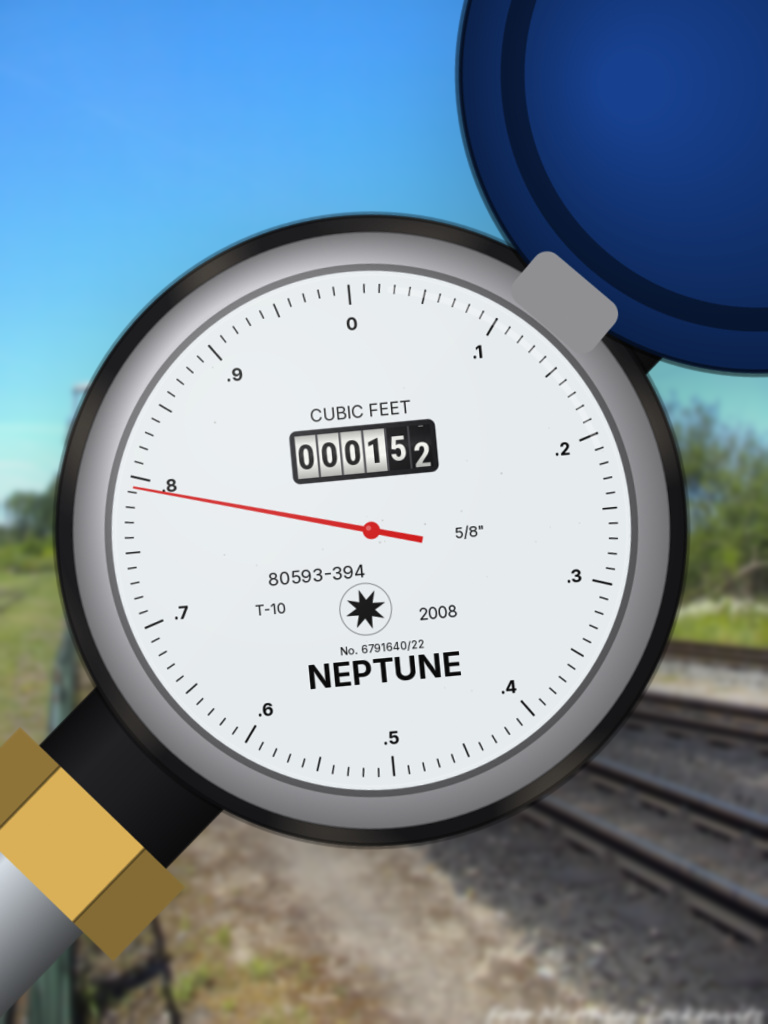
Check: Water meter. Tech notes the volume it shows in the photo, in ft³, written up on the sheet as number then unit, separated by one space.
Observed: 151.79 ft³
